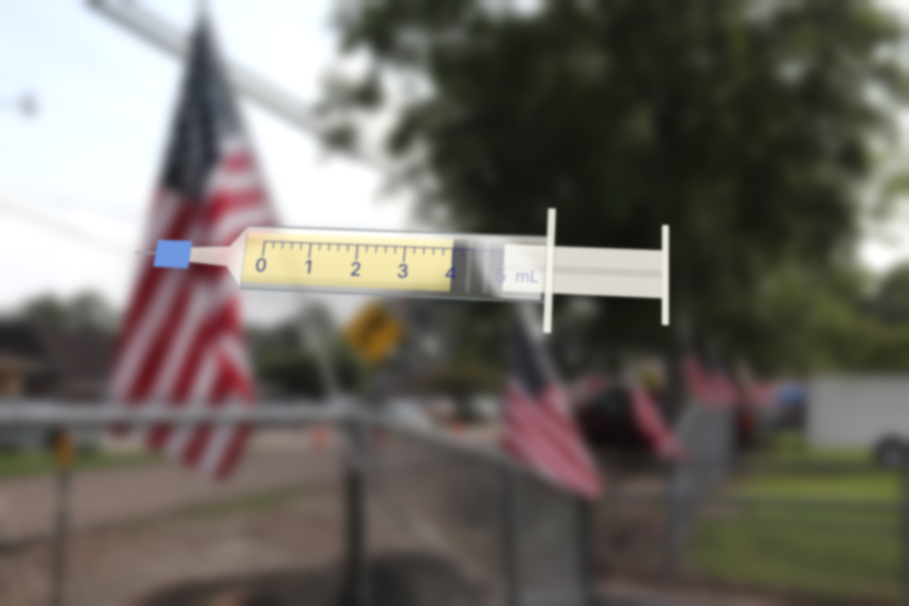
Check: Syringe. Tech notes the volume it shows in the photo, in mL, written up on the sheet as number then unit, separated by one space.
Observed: 4 mL
